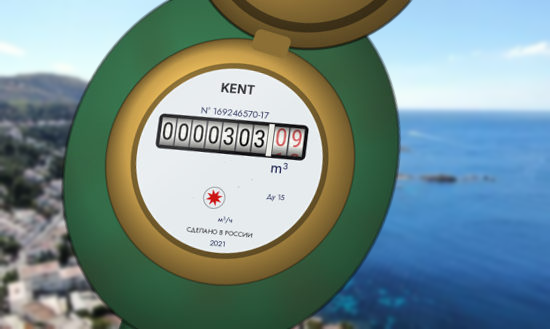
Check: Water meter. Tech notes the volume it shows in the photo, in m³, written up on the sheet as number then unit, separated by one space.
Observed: 303.09 m³
